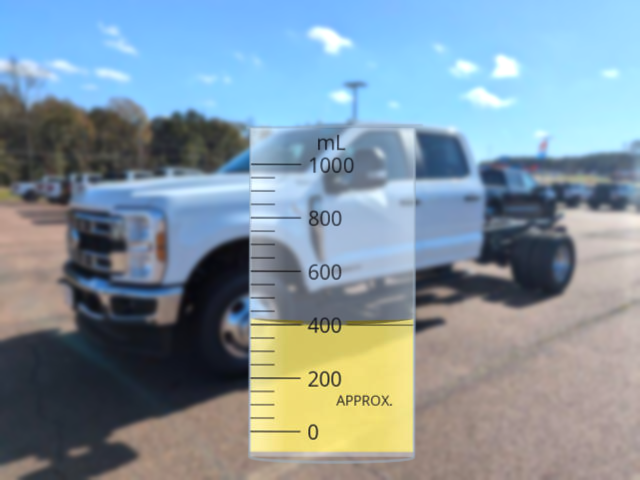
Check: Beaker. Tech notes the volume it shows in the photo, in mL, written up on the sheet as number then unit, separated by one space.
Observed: 400 mL
